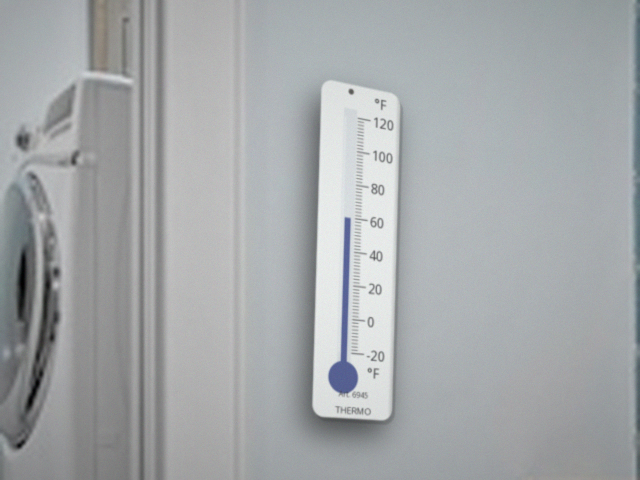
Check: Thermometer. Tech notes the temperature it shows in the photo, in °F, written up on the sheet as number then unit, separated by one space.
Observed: 60 °F
